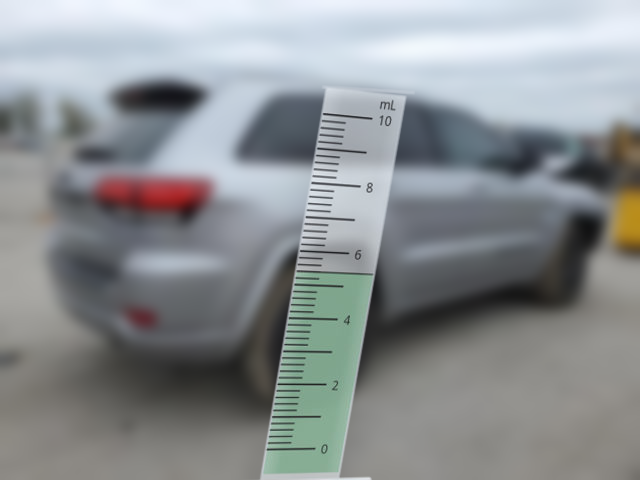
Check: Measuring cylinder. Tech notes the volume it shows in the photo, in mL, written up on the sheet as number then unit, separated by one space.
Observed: 5.4 mL
